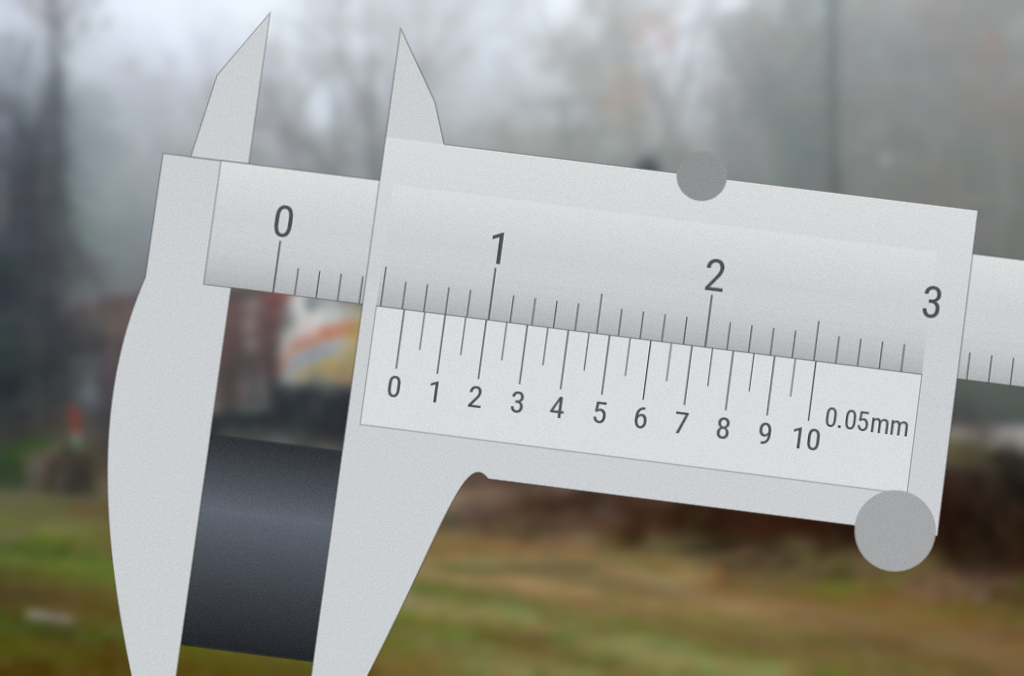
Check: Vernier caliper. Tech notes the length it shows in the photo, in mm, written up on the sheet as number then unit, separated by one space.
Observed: 6.1 mm
